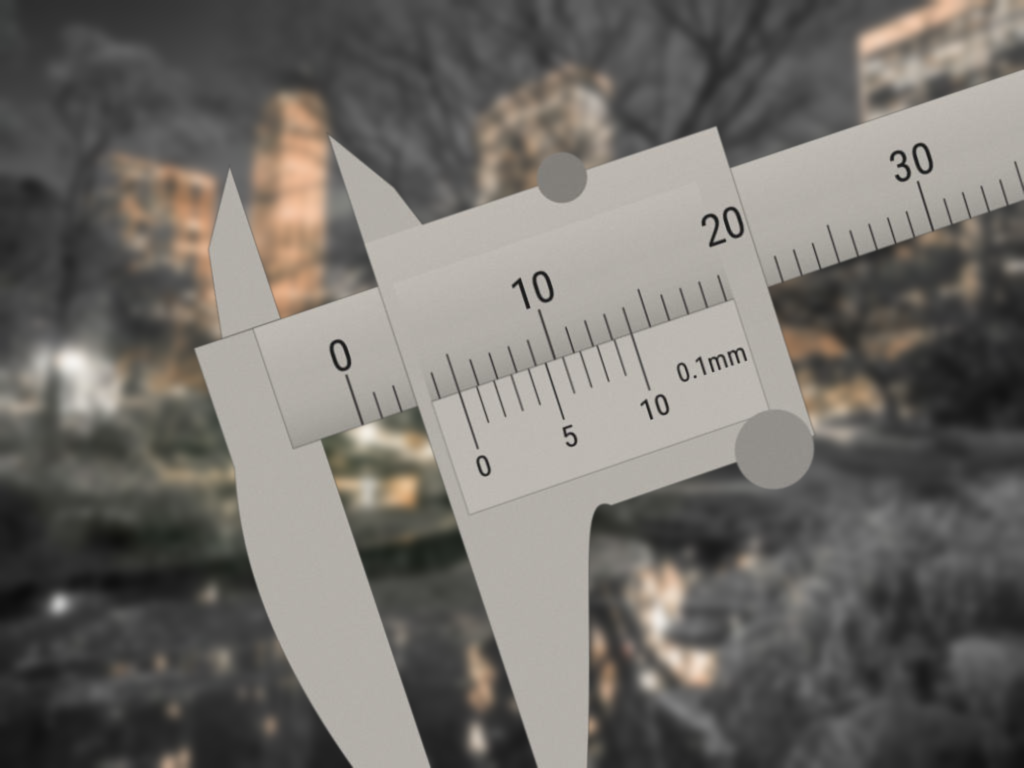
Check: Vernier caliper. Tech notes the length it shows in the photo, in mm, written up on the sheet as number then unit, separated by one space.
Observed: 5.0 mm
